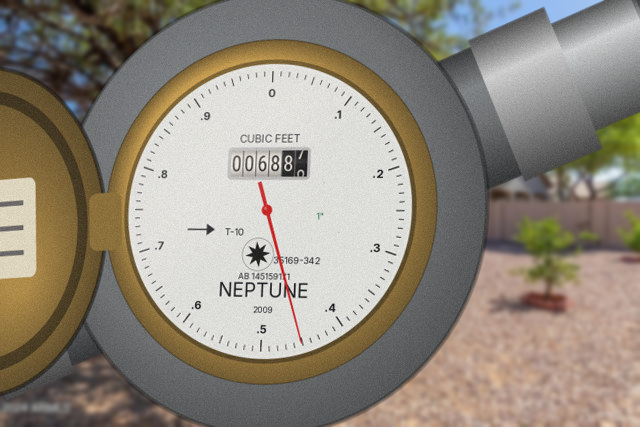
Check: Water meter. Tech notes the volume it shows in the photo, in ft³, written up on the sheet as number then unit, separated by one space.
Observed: 6887.45 ft³
